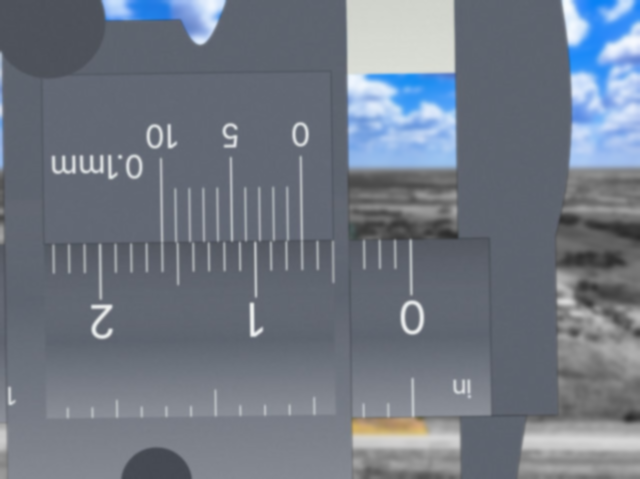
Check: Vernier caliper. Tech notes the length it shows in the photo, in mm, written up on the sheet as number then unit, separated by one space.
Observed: 7.0 mm
